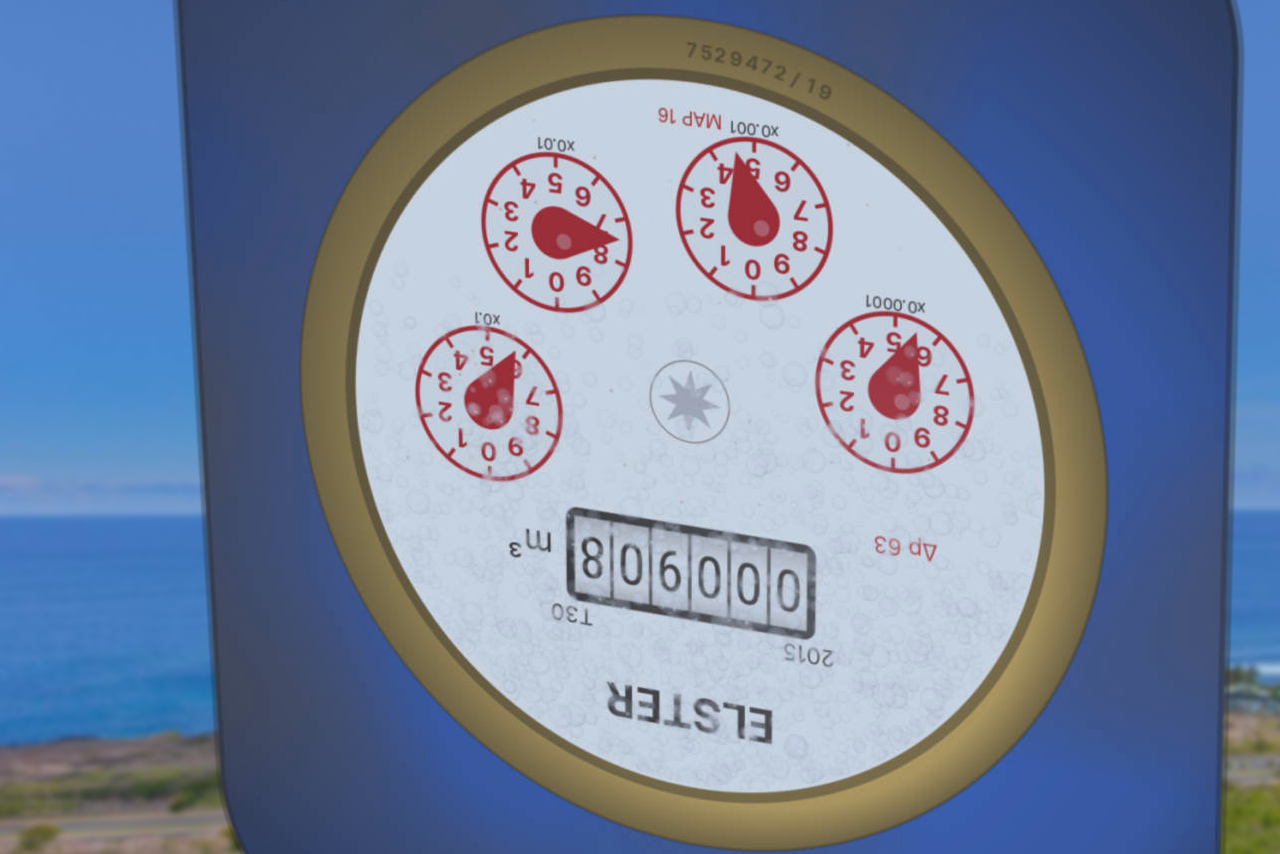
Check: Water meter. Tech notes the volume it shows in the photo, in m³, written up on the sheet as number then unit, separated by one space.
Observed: 908.5745 m³
